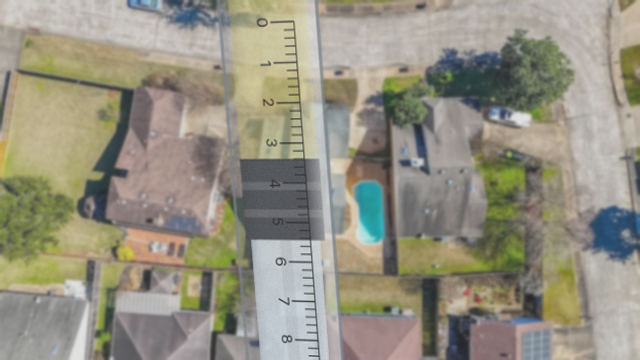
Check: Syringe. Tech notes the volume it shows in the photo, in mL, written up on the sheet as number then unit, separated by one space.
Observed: 3.4 mL
